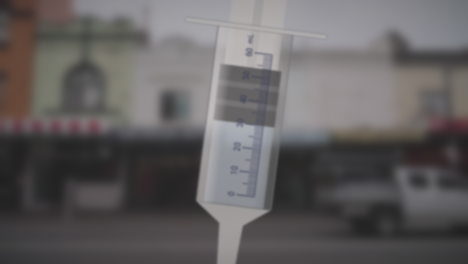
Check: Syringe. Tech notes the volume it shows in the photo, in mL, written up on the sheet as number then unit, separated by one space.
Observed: 30 mL
